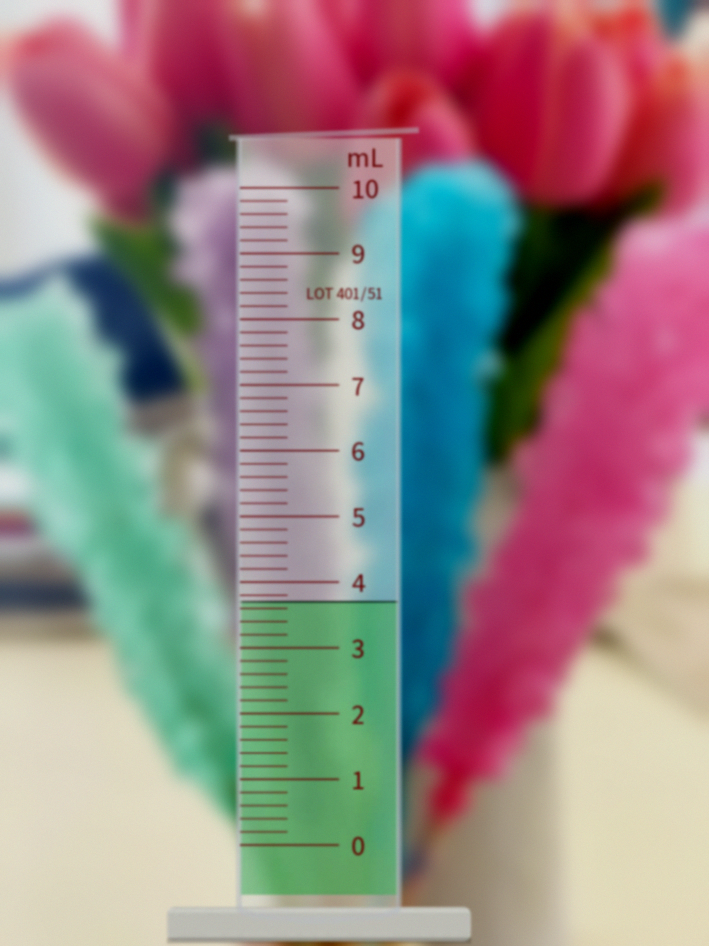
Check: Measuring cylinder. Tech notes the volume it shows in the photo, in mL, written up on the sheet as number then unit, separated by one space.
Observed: 3.7 mL
